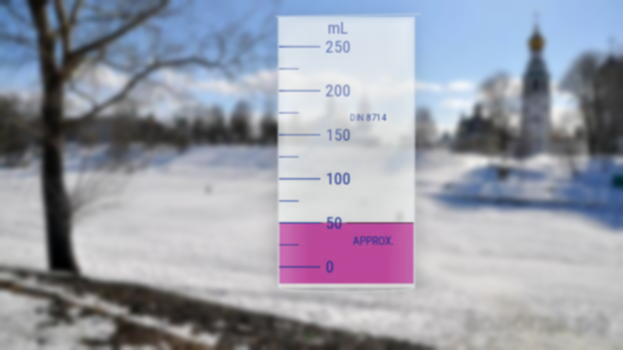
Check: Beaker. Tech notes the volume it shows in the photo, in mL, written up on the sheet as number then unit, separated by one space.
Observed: 50 mL
